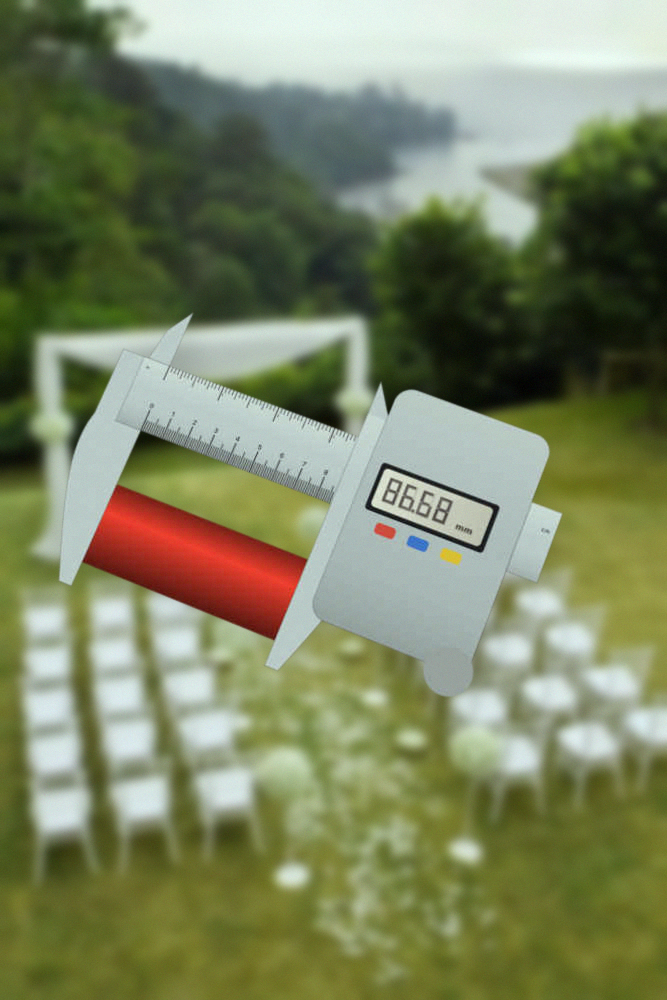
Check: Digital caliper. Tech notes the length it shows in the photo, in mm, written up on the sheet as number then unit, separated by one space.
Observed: 86.68 mm
